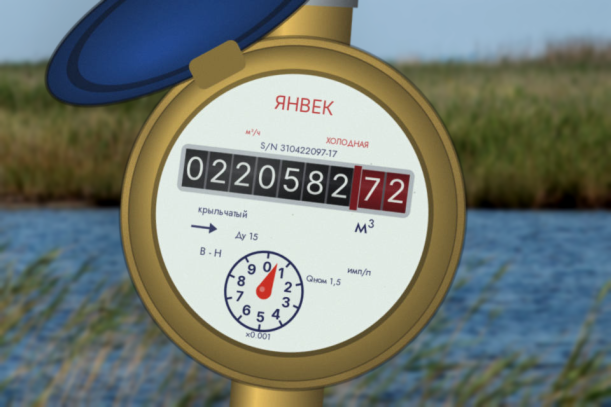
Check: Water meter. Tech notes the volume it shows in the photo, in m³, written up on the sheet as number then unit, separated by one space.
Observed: 220582.720 m³
